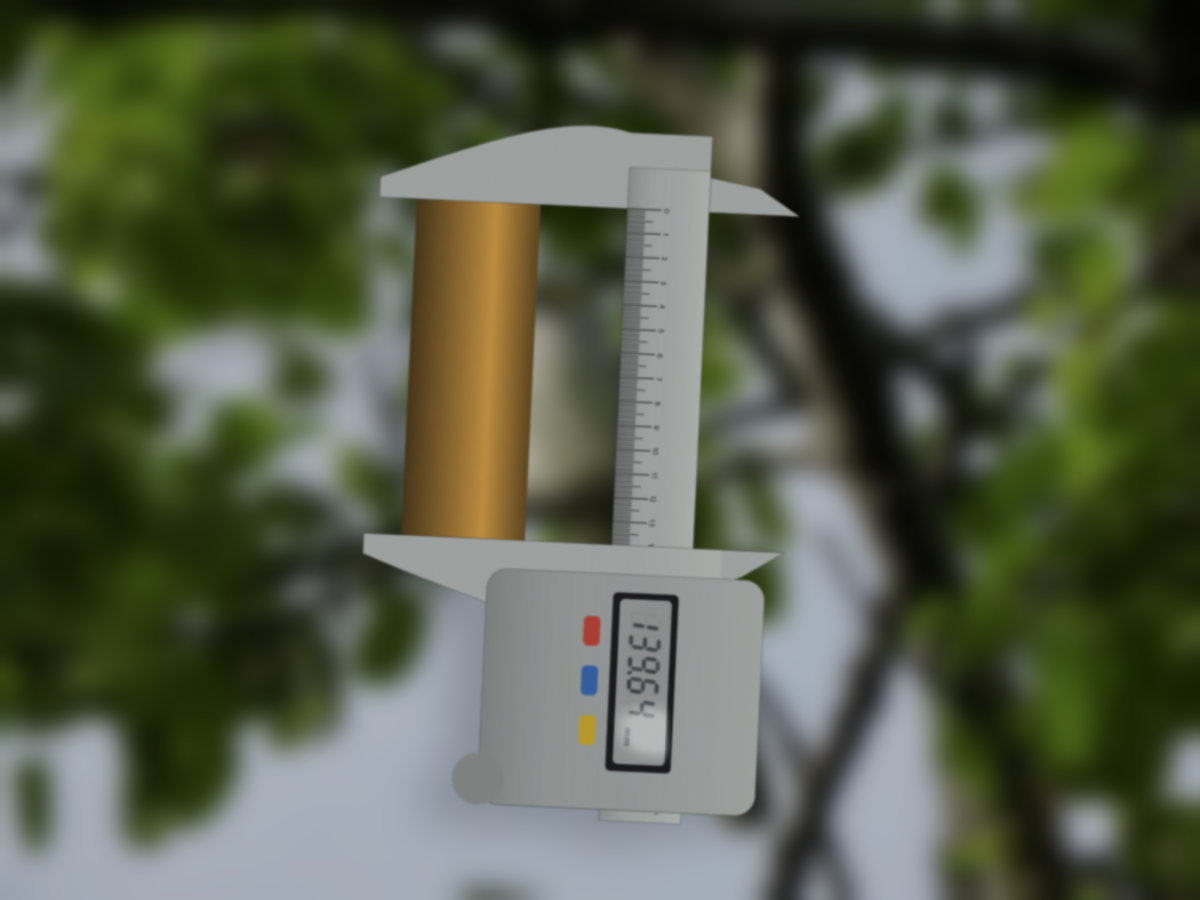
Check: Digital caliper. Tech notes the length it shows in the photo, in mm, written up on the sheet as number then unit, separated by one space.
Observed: 139.64 mm
